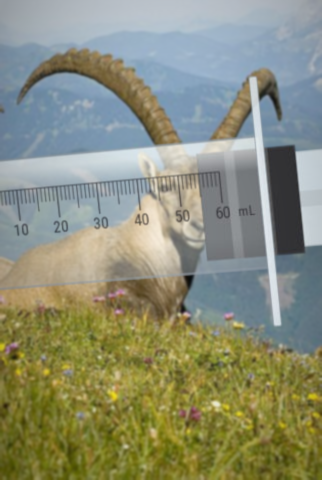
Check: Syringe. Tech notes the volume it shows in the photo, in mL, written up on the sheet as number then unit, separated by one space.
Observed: 55 mL
